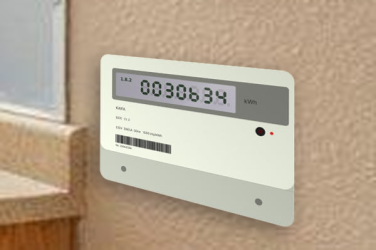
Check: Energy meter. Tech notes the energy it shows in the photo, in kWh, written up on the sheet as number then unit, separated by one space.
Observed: 30634 kWh
